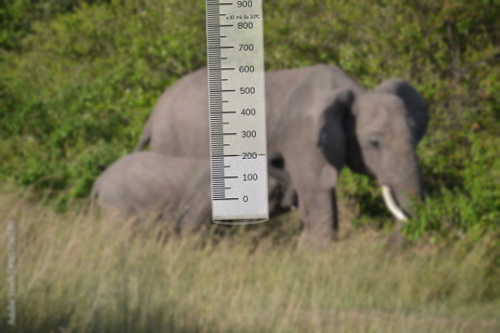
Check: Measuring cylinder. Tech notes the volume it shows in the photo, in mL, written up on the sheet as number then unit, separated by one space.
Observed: 200 mL
